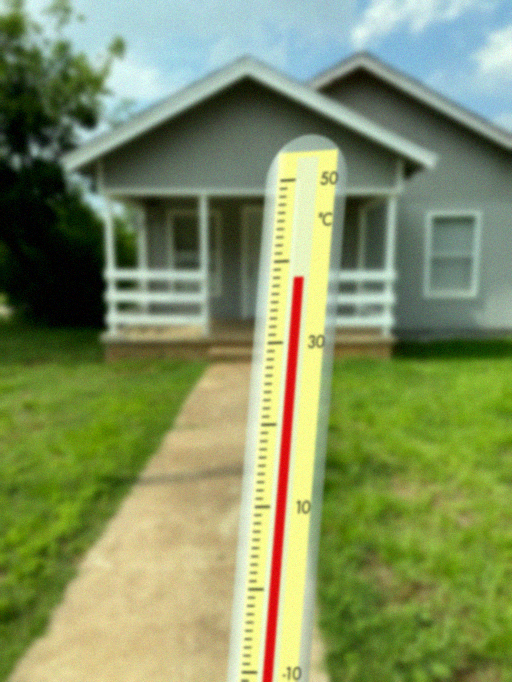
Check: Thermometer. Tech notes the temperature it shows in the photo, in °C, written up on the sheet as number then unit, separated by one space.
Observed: 38 °C
